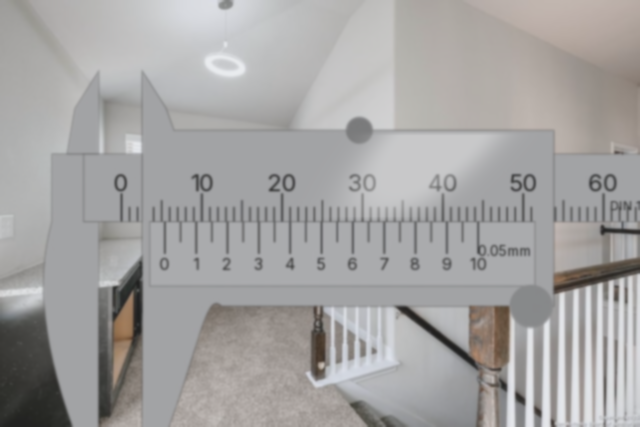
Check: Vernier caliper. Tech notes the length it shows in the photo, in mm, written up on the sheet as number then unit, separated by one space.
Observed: 5.4 mm
